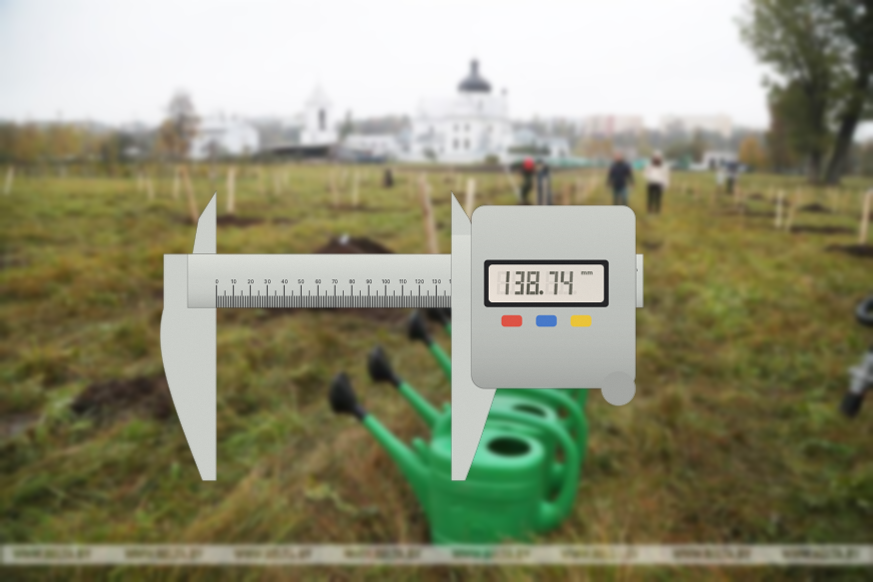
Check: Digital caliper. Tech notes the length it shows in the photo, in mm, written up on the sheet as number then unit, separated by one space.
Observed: 138.74 mm
